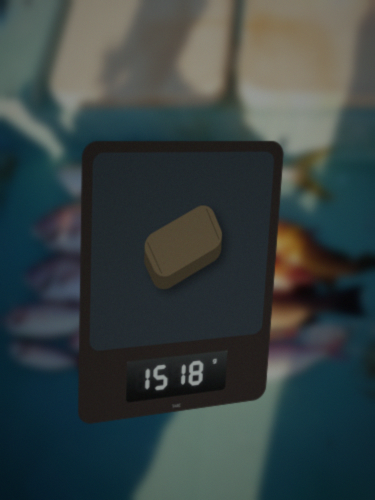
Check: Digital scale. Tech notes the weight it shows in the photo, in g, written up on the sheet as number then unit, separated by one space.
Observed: 1518 g
